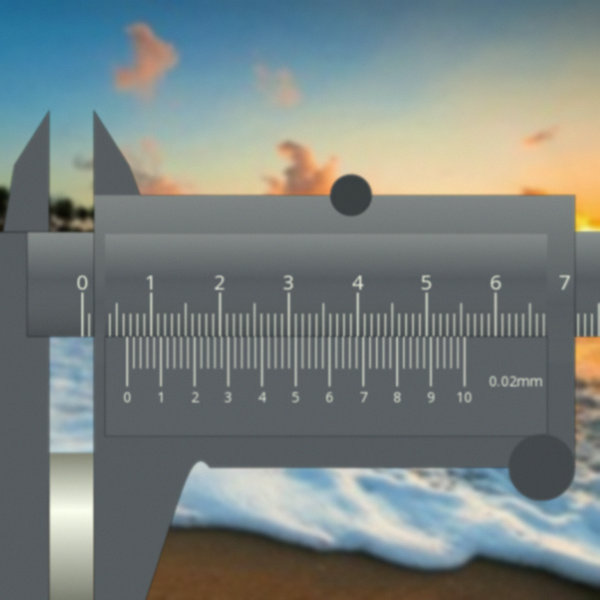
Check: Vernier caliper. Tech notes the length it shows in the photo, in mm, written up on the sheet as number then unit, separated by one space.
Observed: 6.5 mm
